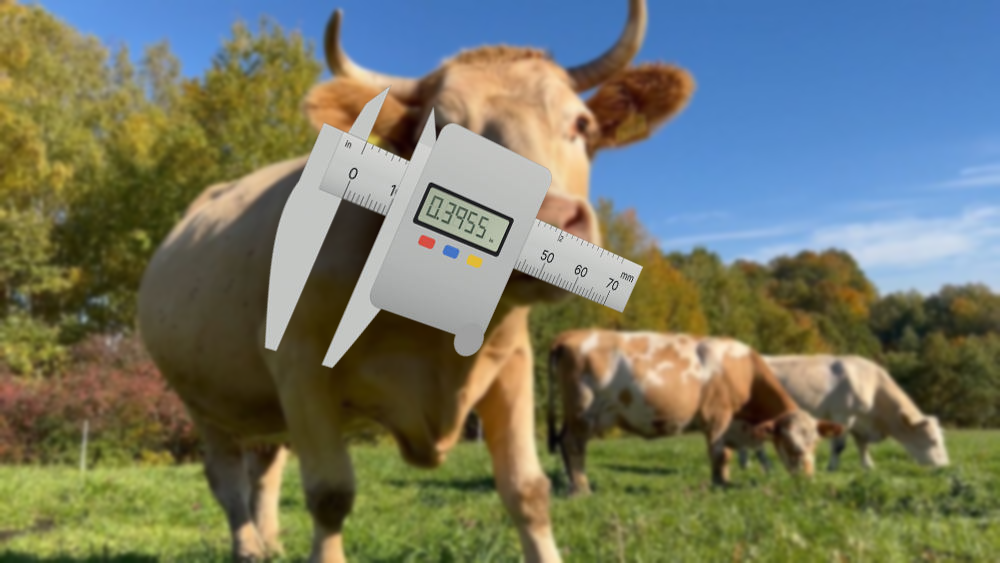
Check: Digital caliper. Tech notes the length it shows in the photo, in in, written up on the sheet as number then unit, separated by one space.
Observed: 0.3955 in
